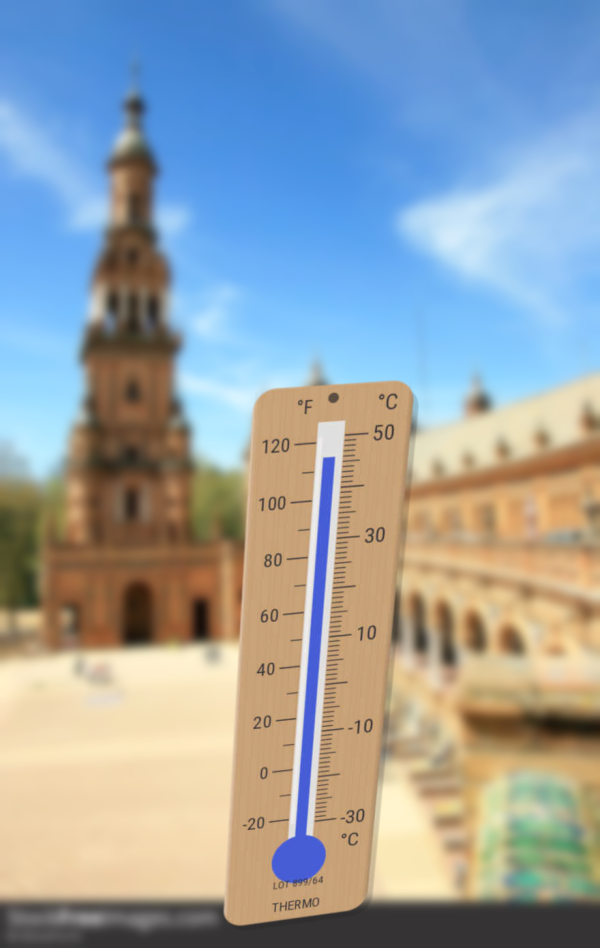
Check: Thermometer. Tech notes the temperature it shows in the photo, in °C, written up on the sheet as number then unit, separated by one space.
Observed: 46 °C
